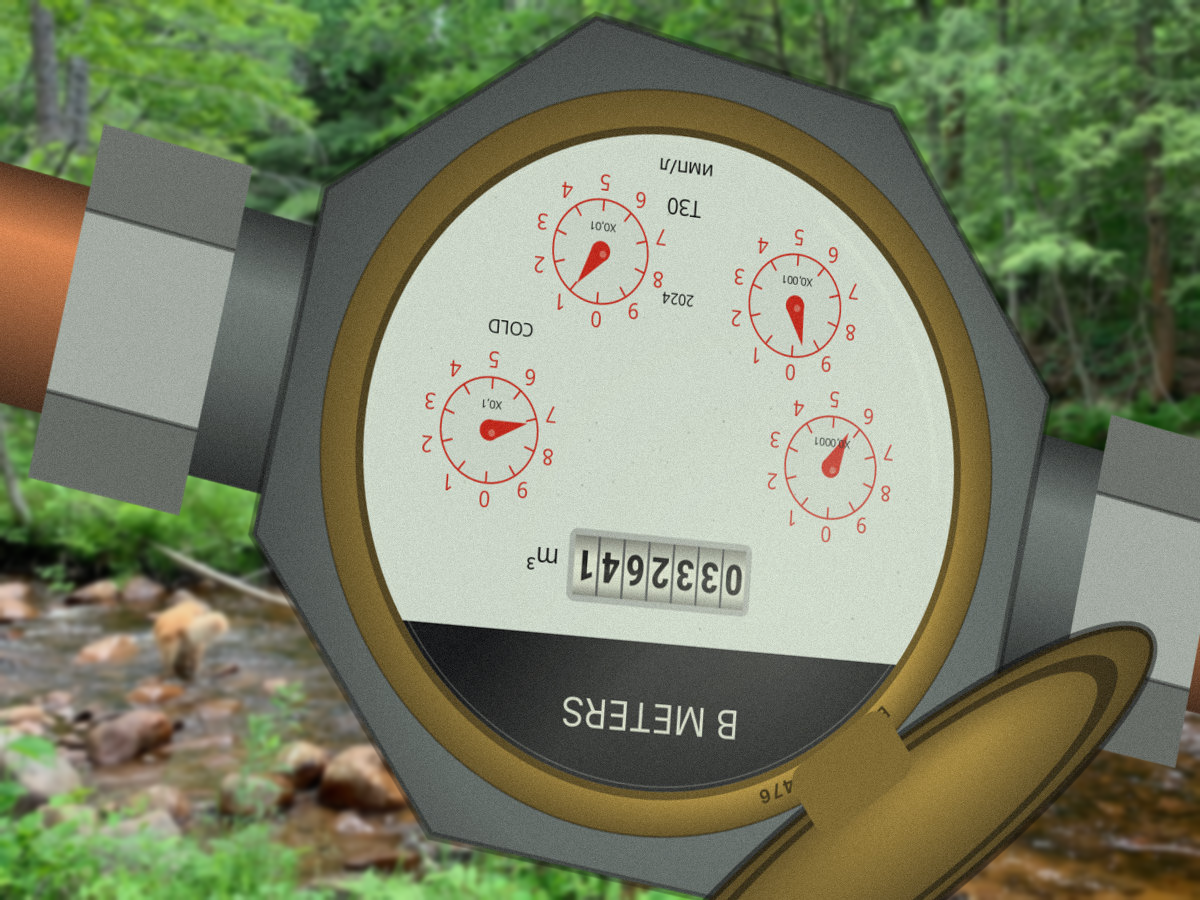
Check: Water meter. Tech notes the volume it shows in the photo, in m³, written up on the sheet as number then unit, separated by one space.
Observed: 332641.7095 m³
